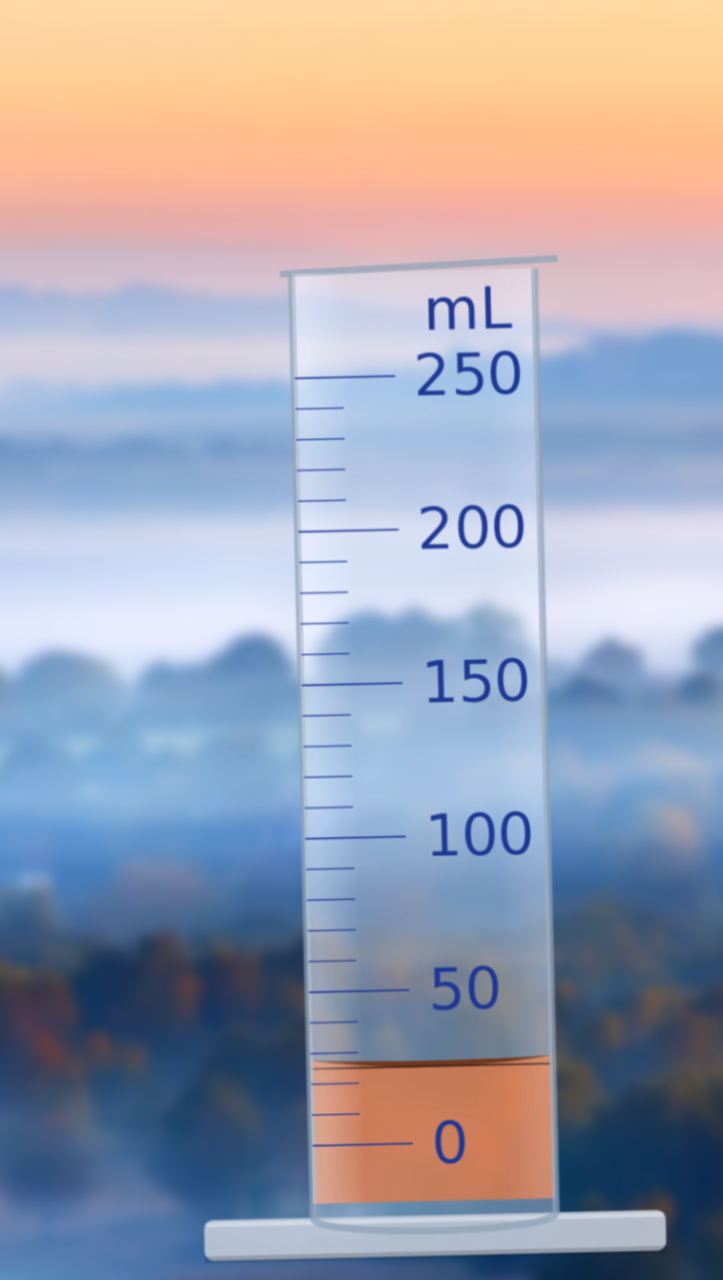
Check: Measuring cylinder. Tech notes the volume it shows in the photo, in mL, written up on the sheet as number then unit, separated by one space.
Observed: 25 mL
